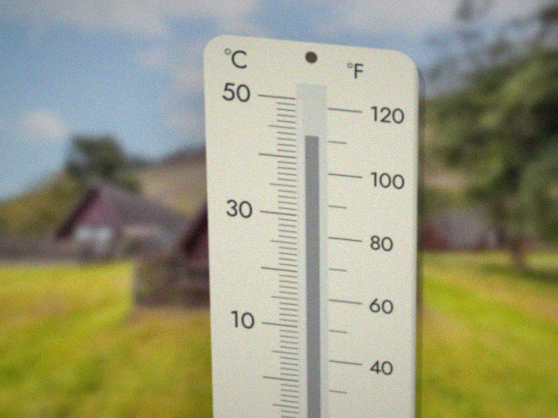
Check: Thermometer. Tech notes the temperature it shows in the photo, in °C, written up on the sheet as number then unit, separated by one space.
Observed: 44 °C
